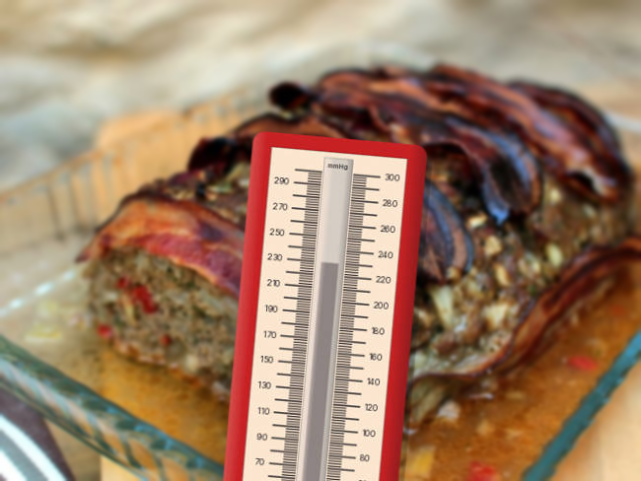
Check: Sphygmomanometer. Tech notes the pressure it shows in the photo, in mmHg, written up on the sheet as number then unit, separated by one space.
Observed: 230 mmHg
